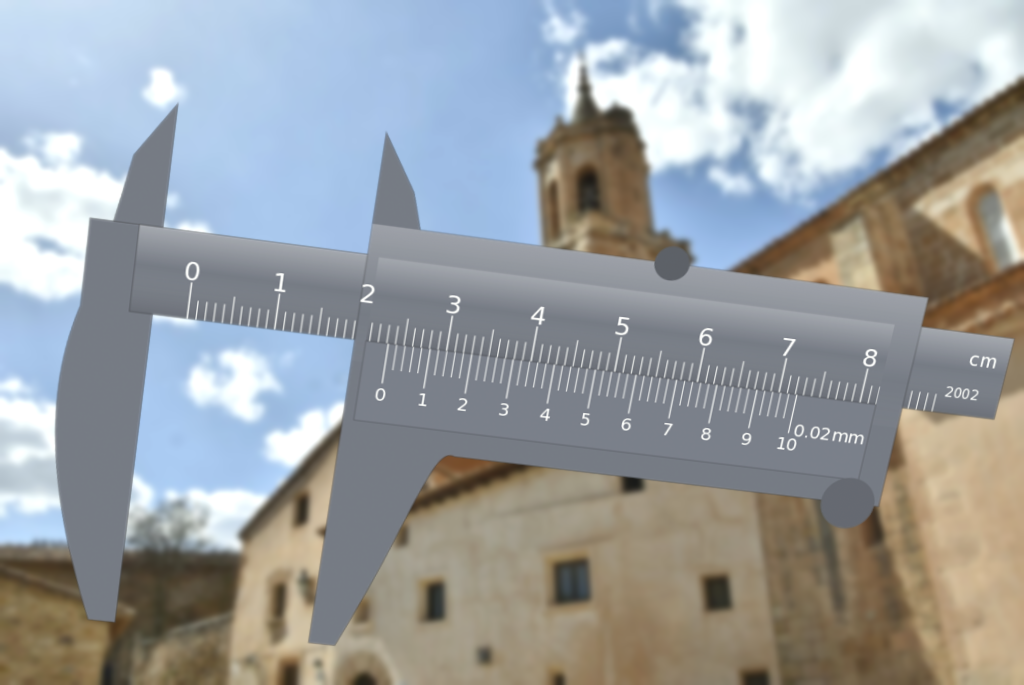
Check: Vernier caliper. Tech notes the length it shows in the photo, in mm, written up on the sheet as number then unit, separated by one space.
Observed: 23.2 mm
